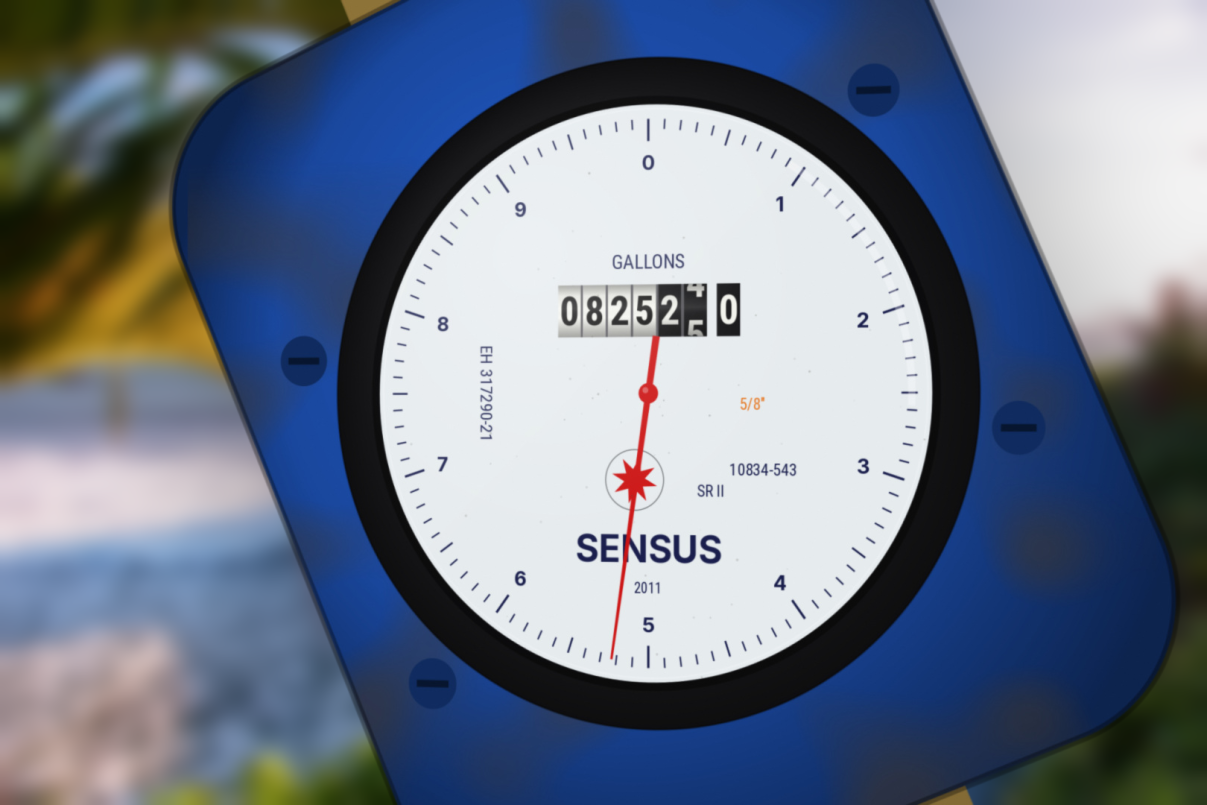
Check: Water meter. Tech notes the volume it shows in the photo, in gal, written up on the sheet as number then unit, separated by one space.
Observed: 825245.2 gal
